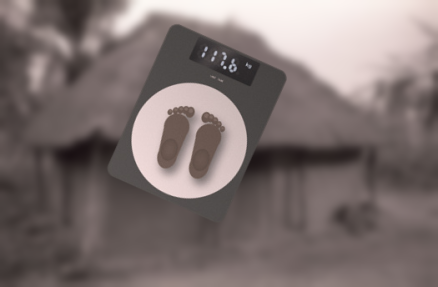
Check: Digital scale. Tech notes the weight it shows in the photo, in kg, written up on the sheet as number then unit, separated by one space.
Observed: 117.6 kg
